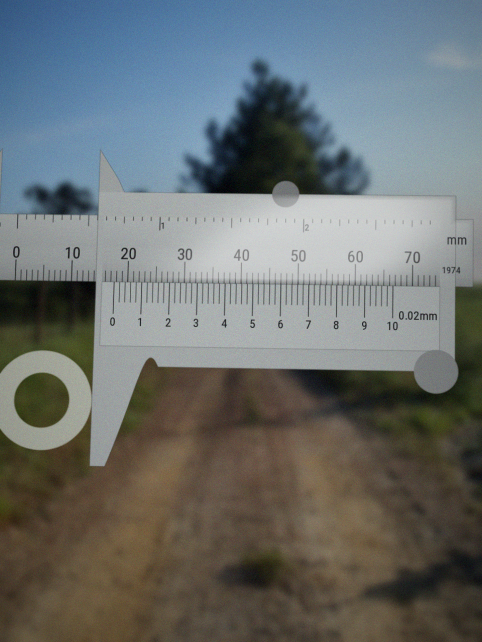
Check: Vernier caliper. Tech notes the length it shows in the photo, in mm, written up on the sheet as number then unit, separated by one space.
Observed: 17.6 mm
